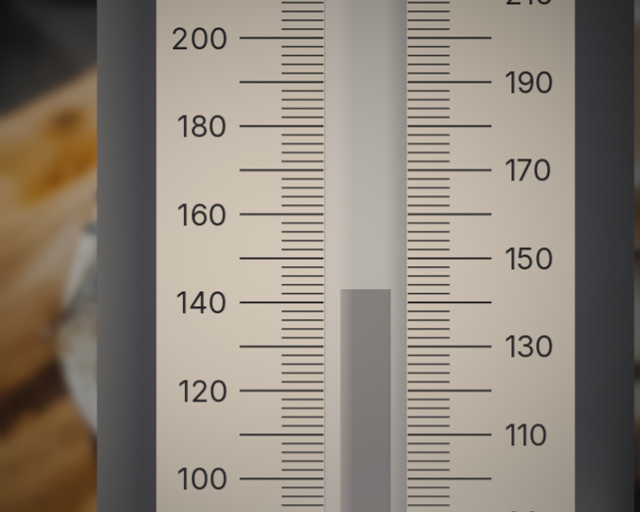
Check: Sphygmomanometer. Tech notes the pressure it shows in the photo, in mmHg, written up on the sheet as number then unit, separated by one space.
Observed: 143 mmHg
